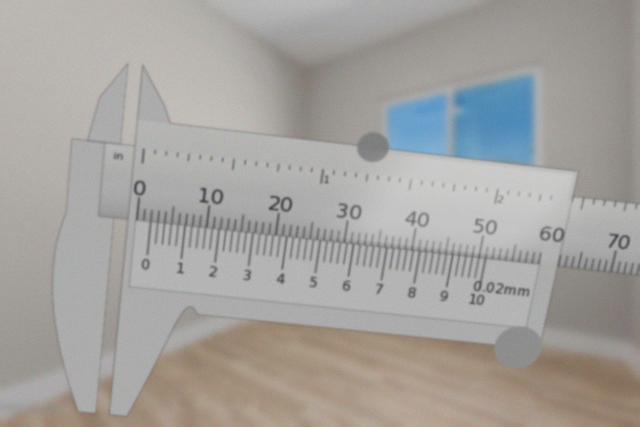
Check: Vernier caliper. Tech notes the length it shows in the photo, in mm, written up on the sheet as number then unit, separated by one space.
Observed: 2.0 mm
